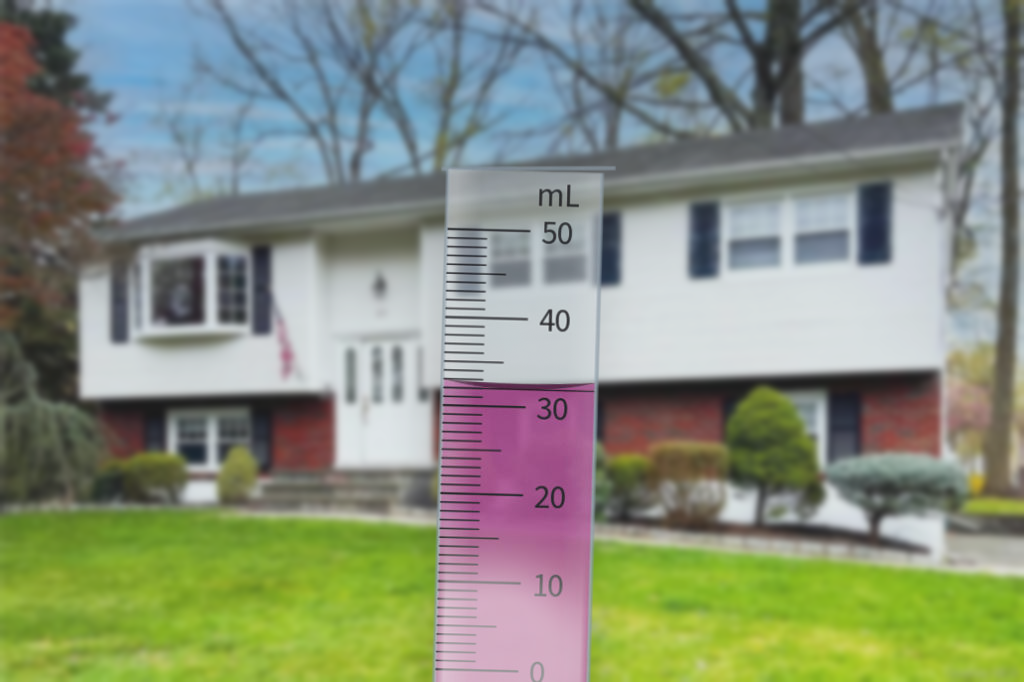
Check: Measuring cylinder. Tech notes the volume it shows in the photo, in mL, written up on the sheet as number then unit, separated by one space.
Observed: 32 mL
